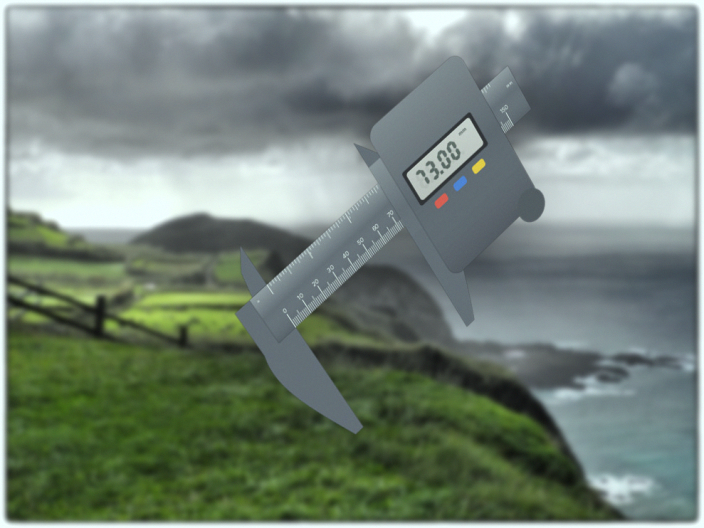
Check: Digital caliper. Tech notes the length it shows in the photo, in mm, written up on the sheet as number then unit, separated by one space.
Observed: 73.00 mm
